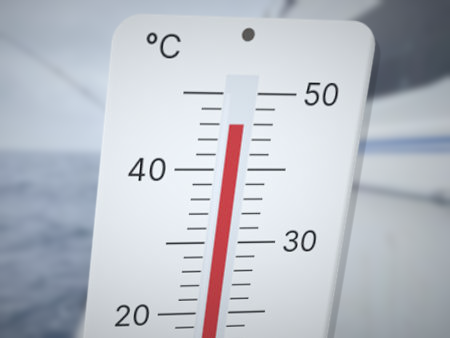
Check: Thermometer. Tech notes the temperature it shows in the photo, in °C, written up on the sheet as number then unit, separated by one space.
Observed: 46 °C
